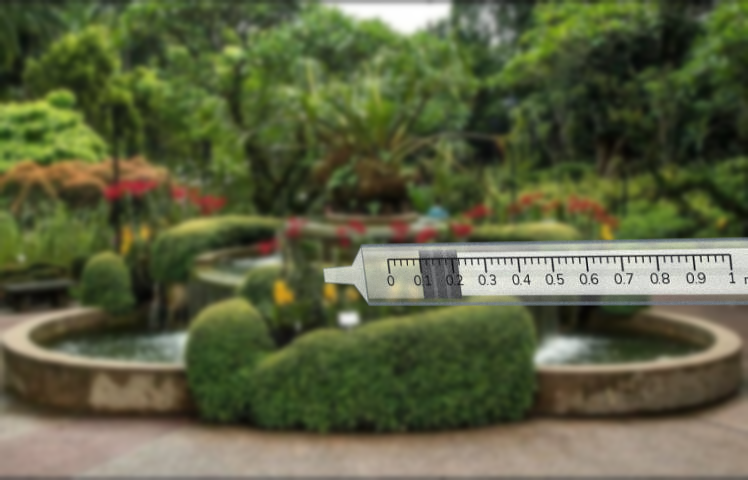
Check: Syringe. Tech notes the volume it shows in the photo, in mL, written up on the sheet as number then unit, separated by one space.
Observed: 0.1 mL
